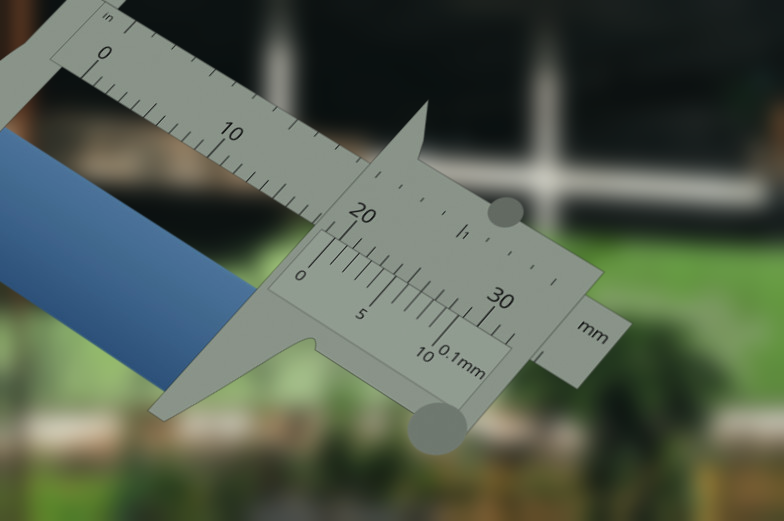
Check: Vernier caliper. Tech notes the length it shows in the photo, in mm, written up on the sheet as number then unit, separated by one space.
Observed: 19.7 mm
